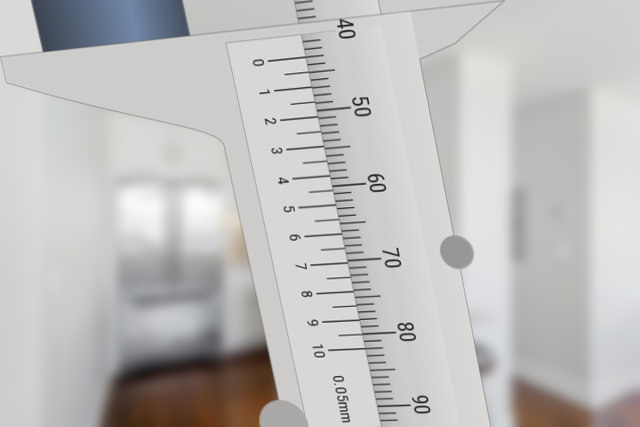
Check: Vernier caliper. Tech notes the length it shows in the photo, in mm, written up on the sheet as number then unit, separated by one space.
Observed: 43.0 mm
